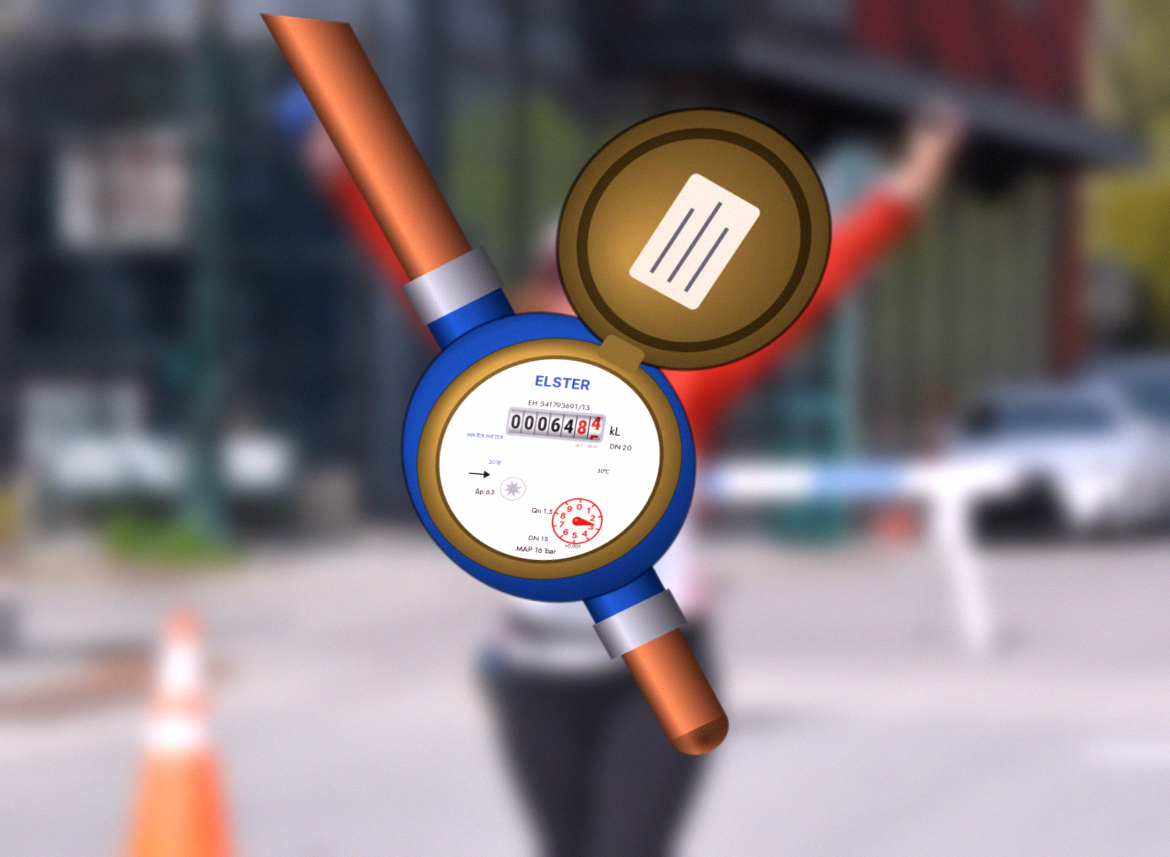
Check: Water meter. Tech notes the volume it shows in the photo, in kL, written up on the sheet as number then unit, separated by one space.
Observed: 64.842 kL
